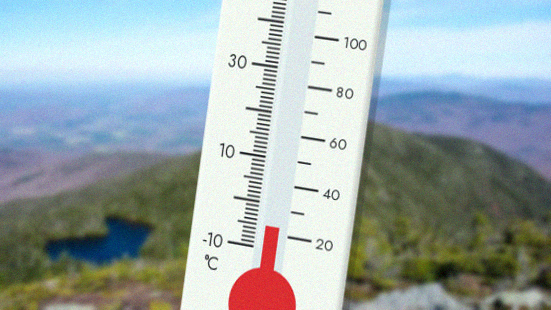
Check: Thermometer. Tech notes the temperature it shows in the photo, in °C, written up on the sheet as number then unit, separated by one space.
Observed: -5 °C
